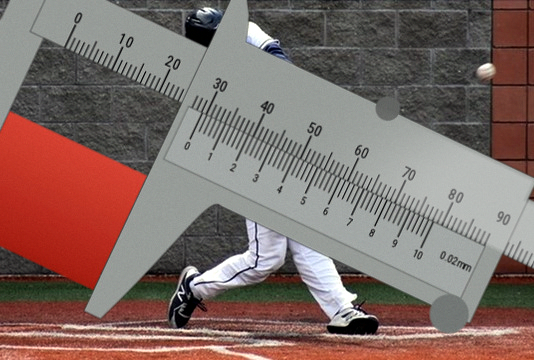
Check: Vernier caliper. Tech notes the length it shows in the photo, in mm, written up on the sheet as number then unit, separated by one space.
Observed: 29.2 mm
